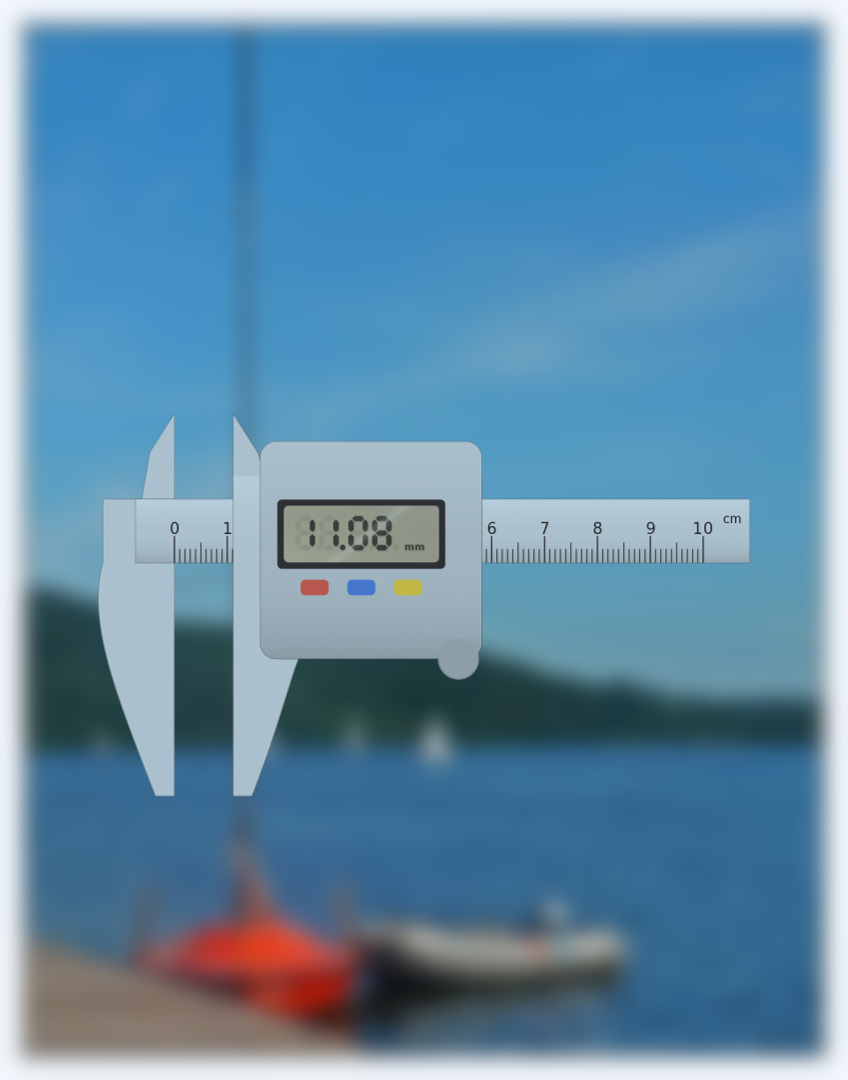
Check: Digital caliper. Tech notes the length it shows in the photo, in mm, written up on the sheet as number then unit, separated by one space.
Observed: 11.08 mm
